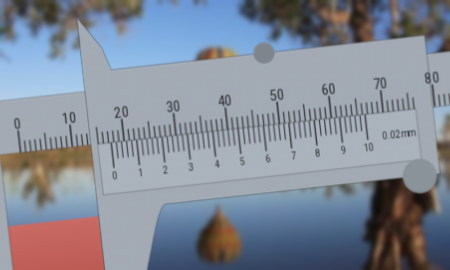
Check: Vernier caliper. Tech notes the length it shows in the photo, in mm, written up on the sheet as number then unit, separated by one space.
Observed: 17.5 mm
